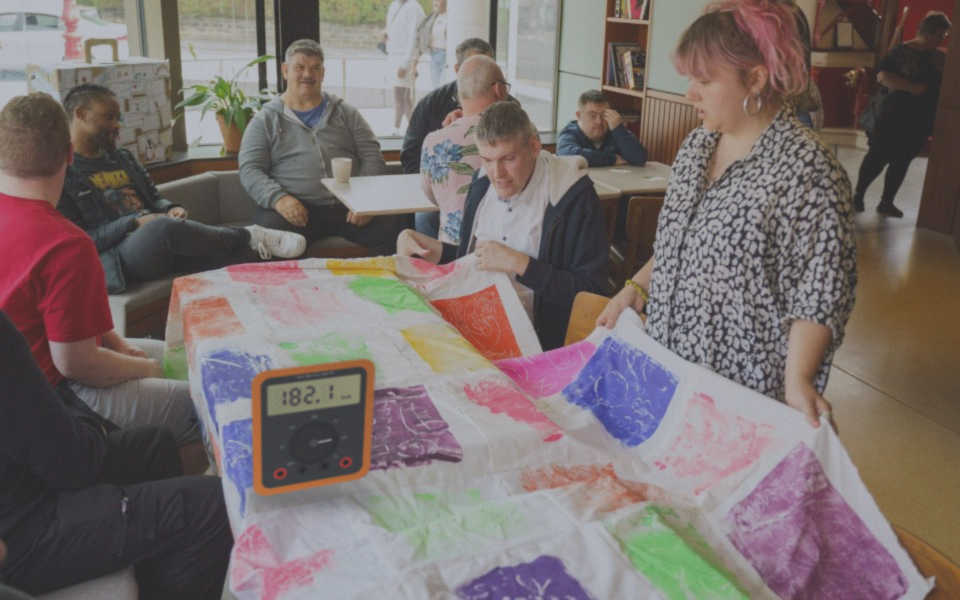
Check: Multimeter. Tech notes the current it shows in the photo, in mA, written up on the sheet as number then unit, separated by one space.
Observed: 182.1 mA
